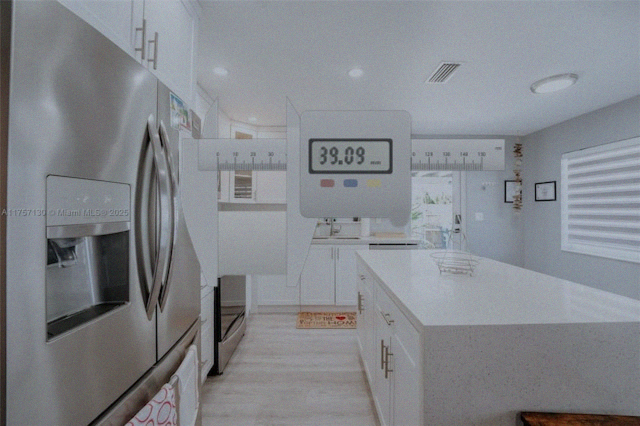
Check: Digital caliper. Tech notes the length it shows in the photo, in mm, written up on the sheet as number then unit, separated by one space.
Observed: 39.09 mm
